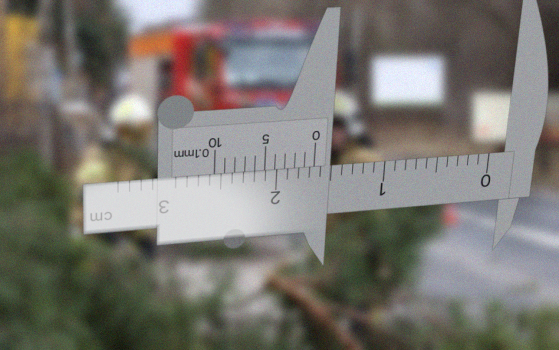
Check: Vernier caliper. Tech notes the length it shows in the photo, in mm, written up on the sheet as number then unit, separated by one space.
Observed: 16.6 mm
